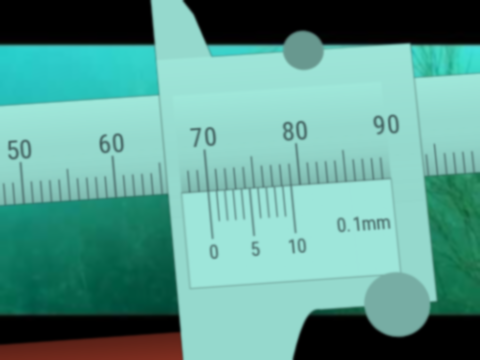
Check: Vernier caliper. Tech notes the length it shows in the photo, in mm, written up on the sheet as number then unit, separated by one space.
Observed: 70.0 mm
